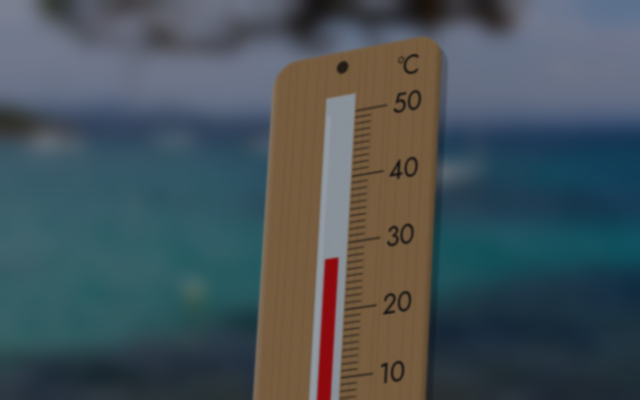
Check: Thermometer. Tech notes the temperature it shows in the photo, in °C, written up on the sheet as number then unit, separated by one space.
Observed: 28 °C
